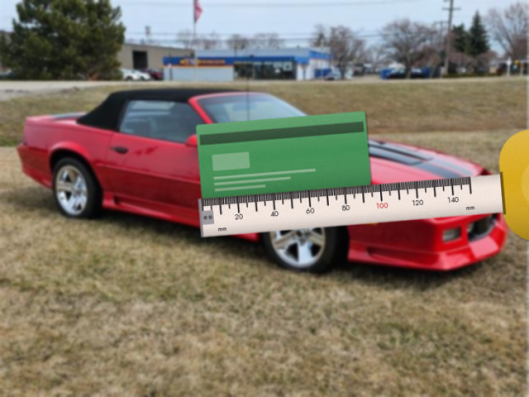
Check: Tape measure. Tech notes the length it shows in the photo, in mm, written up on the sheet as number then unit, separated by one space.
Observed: 95 mm
